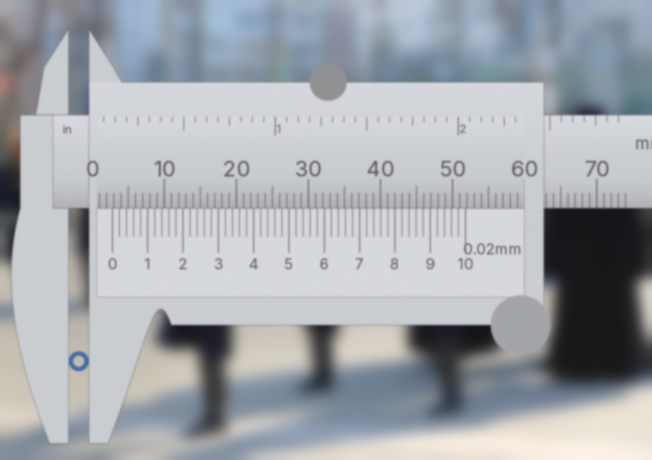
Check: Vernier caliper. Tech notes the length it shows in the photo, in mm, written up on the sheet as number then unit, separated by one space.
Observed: 2.8 mm
